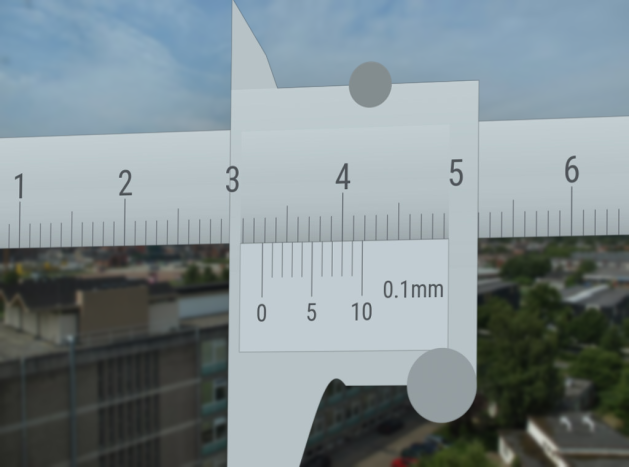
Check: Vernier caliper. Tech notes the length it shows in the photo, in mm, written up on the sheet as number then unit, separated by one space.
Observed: 32.8 mm
